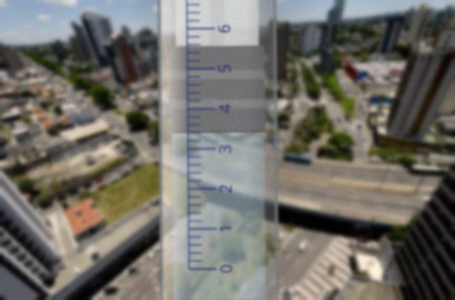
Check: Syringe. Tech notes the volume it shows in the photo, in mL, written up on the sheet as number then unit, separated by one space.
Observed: 3.4 mL
